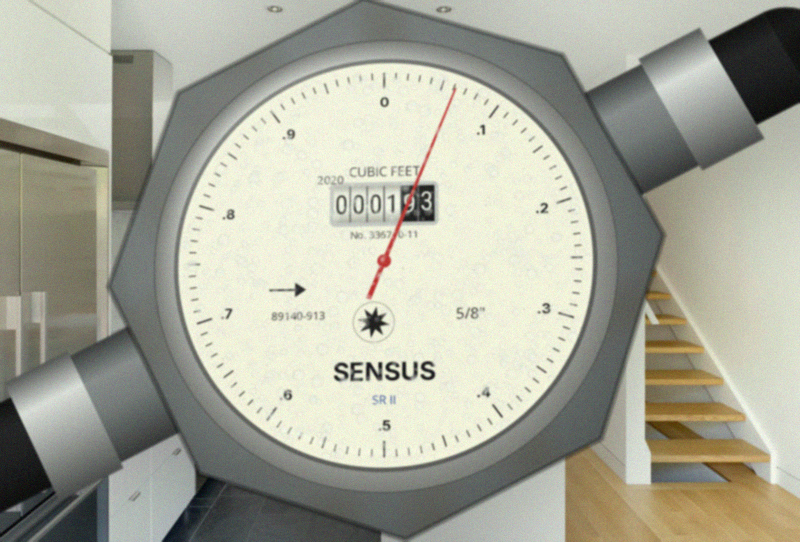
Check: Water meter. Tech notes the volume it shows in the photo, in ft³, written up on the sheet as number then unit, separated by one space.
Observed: 193.06 ft³
